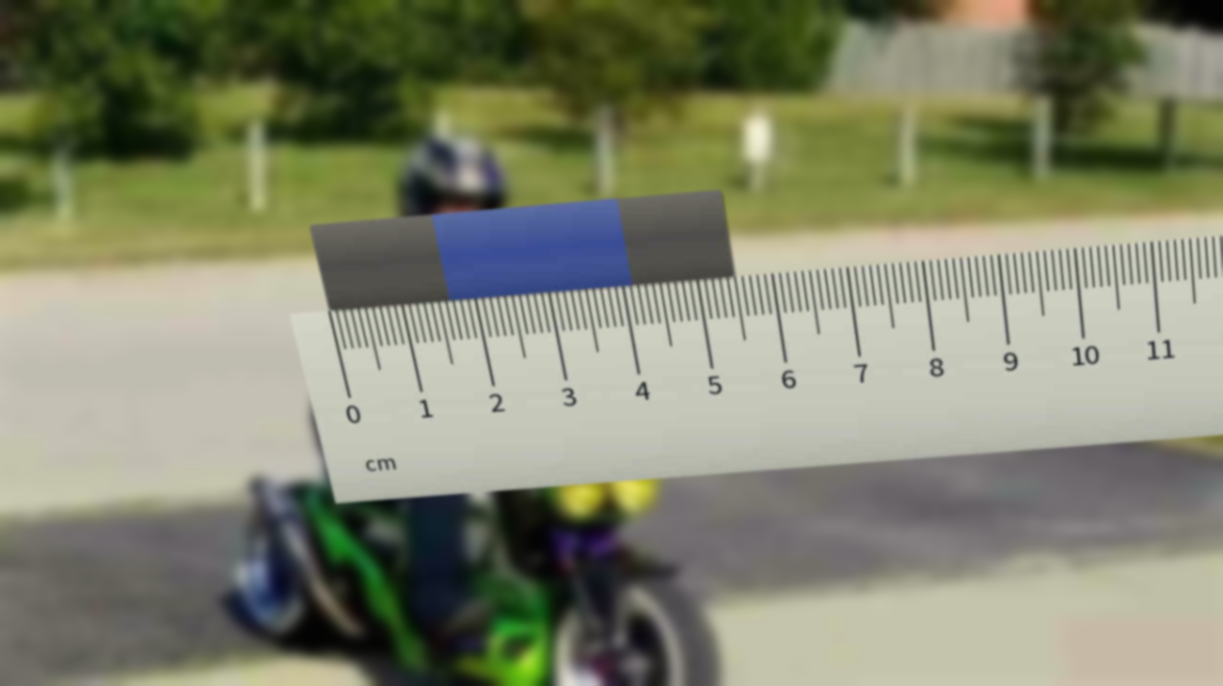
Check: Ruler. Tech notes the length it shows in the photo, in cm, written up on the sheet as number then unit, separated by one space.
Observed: 5.5 cm
